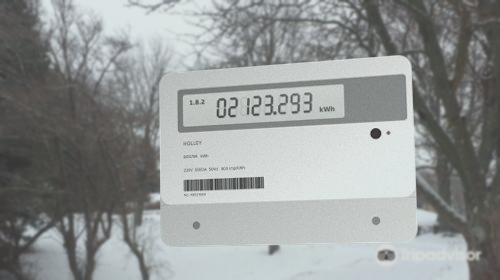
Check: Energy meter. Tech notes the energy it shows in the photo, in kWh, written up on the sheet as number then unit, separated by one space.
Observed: 2123.293 kWh
